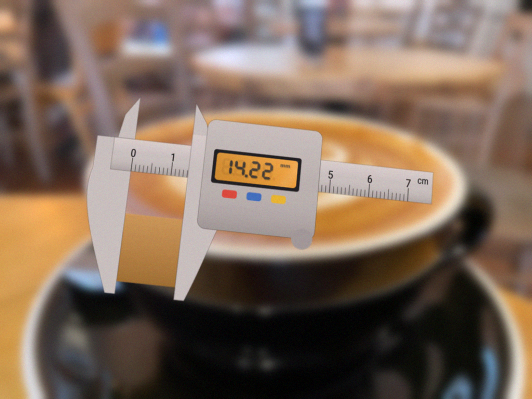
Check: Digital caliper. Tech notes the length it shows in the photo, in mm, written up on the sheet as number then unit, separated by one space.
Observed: 14.22 mm
